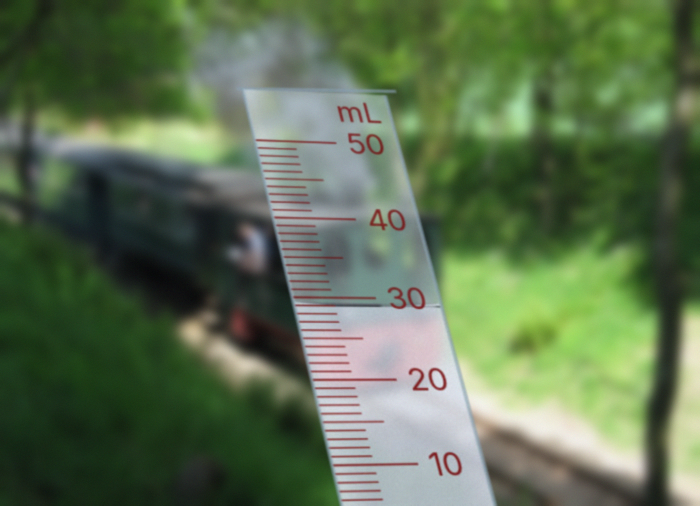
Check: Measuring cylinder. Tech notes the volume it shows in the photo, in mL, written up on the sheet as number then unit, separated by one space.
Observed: 29 mL
